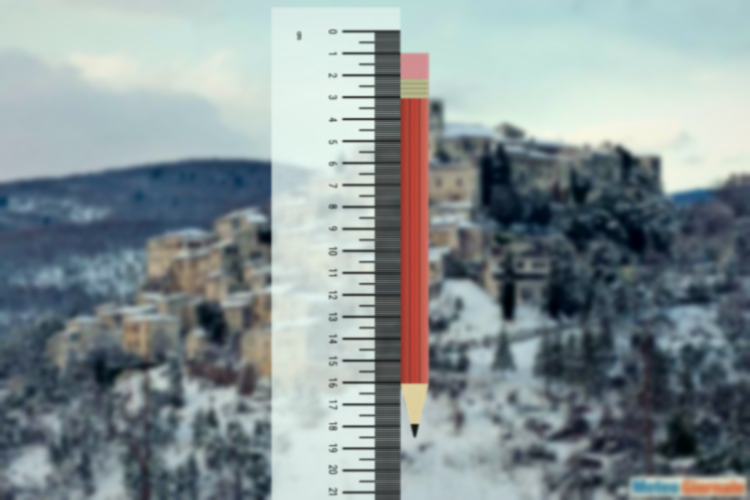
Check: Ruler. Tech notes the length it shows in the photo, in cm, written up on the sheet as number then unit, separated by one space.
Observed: 17.5 cm
